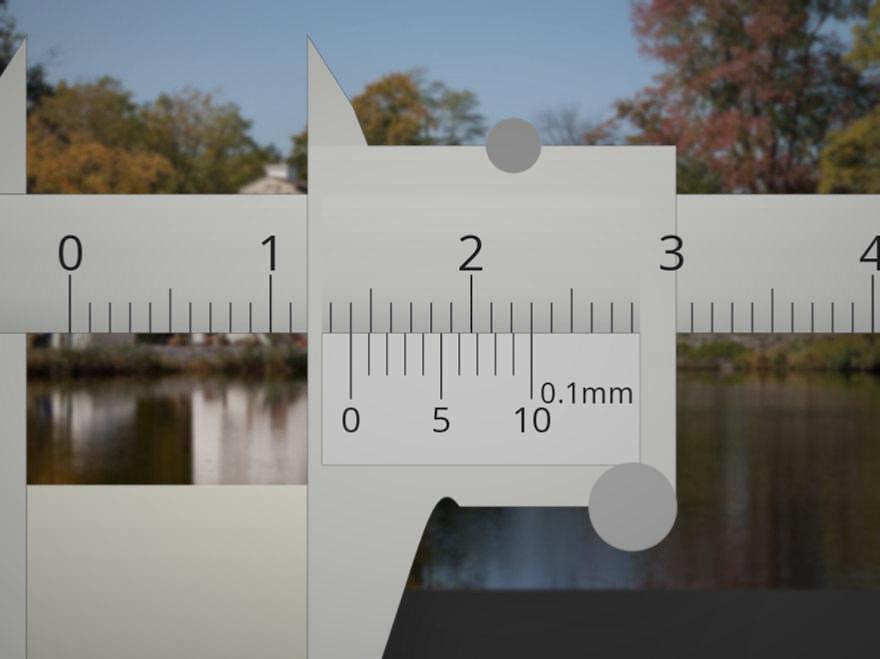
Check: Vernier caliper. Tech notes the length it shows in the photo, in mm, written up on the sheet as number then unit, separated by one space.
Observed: 14.0 mm
